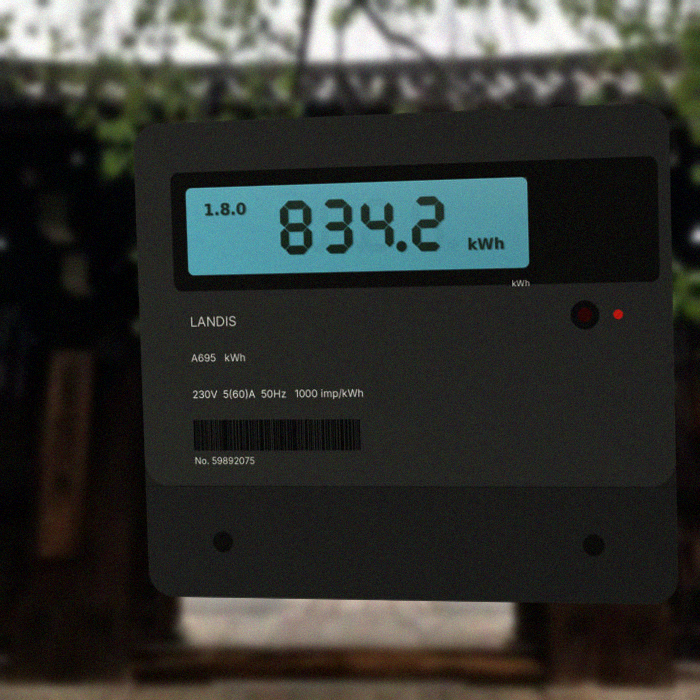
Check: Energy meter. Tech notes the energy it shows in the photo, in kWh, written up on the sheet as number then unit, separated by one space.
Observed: 834.2 kWh
